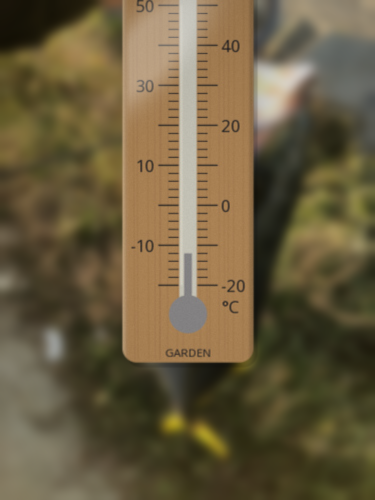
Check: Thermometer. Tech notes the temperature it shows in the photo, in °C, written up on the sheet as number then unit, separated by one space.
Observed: -12 °C
